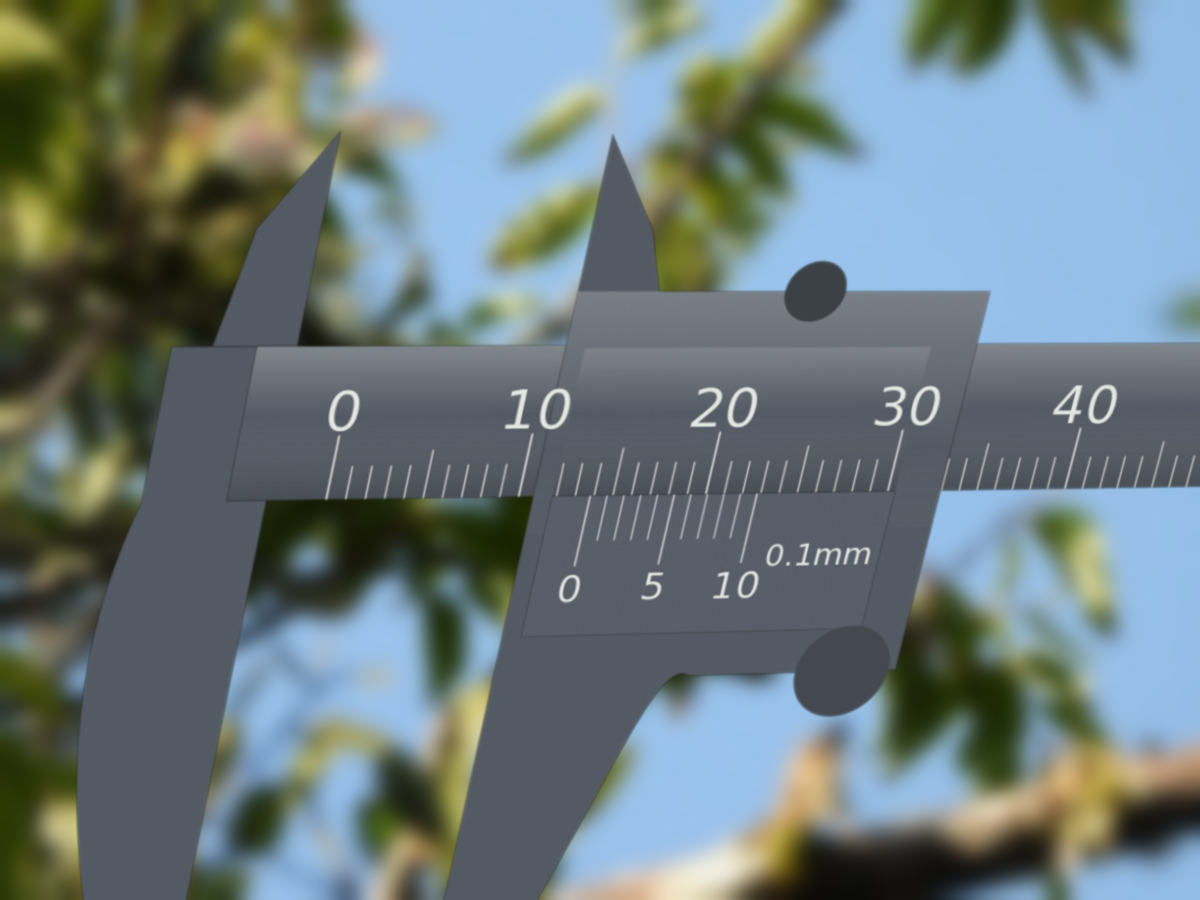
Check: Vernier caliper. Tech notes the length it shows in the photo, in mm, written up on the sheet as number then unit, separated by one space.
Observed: 13.8 mm
